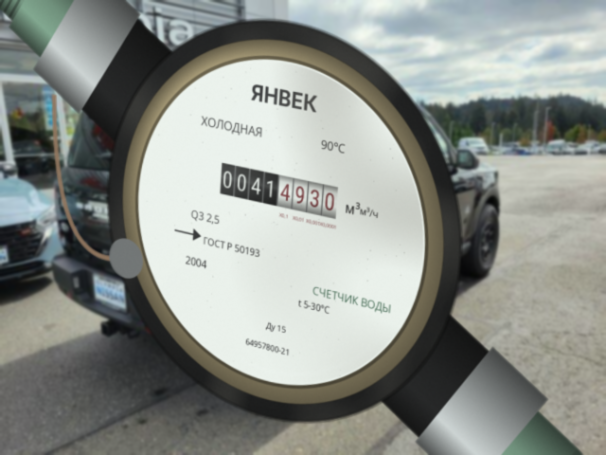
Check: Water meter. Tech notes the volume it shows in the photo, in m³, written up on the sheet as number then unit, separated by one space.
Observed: 41.4930 m³
